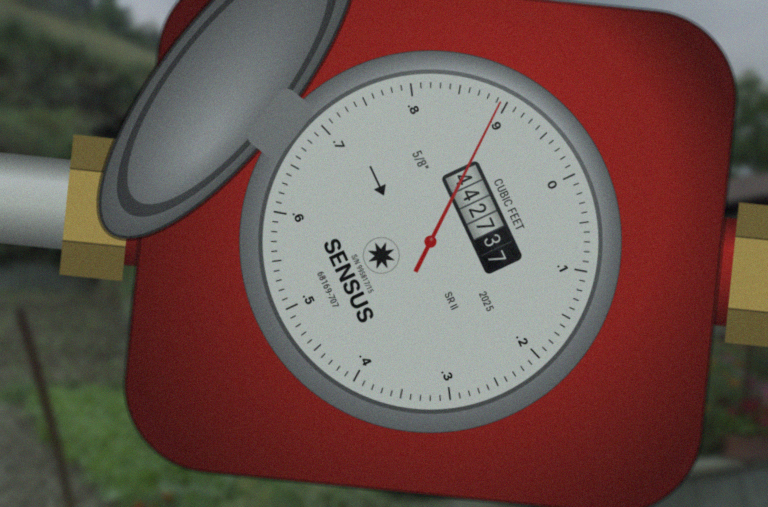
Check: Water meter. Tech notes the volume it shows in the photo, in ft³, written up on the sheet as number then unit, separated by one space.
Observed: 442736.89 ft³
